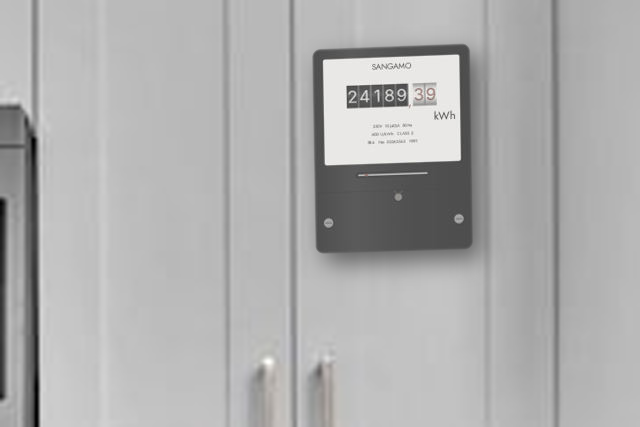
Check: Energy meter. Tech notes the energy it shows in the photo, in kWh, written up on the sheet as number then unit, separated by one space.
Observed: 24189.39 kWh
